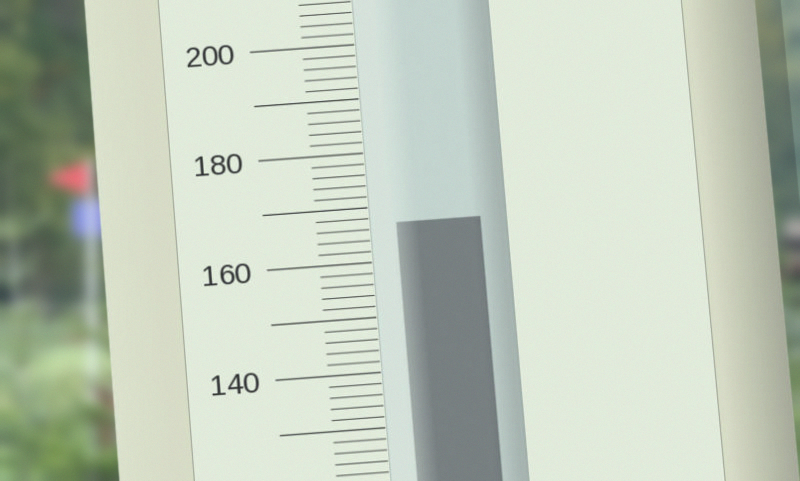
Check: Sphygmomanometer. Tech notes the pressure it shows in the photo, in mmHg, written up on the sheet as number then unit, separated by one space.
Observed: 167 mmHg
